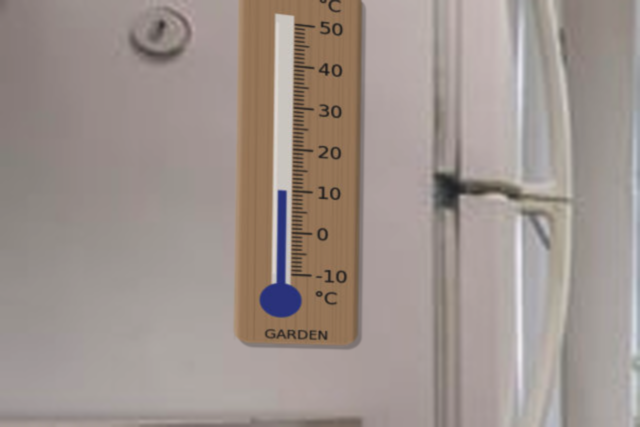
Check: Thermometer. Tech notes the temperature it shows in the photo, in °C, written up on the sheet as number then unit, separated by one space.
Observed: 10 °C
